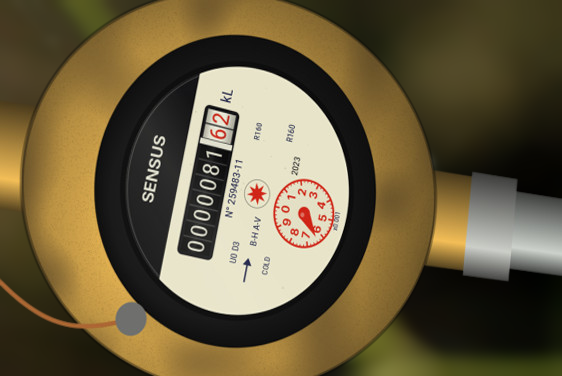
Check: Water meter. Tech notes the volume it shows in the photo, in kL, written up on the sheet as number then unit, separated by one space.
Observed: 81.626 kL
